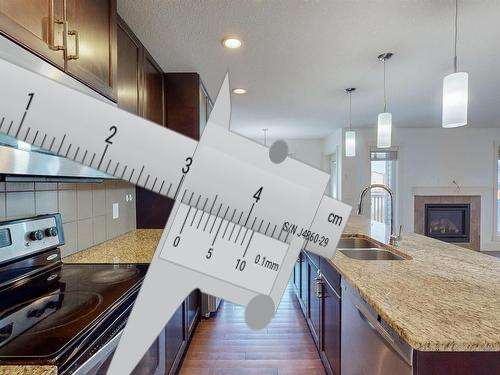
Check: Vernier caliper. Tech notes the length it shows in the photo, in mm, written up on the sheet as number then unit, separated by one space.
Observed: 32.4 mm
